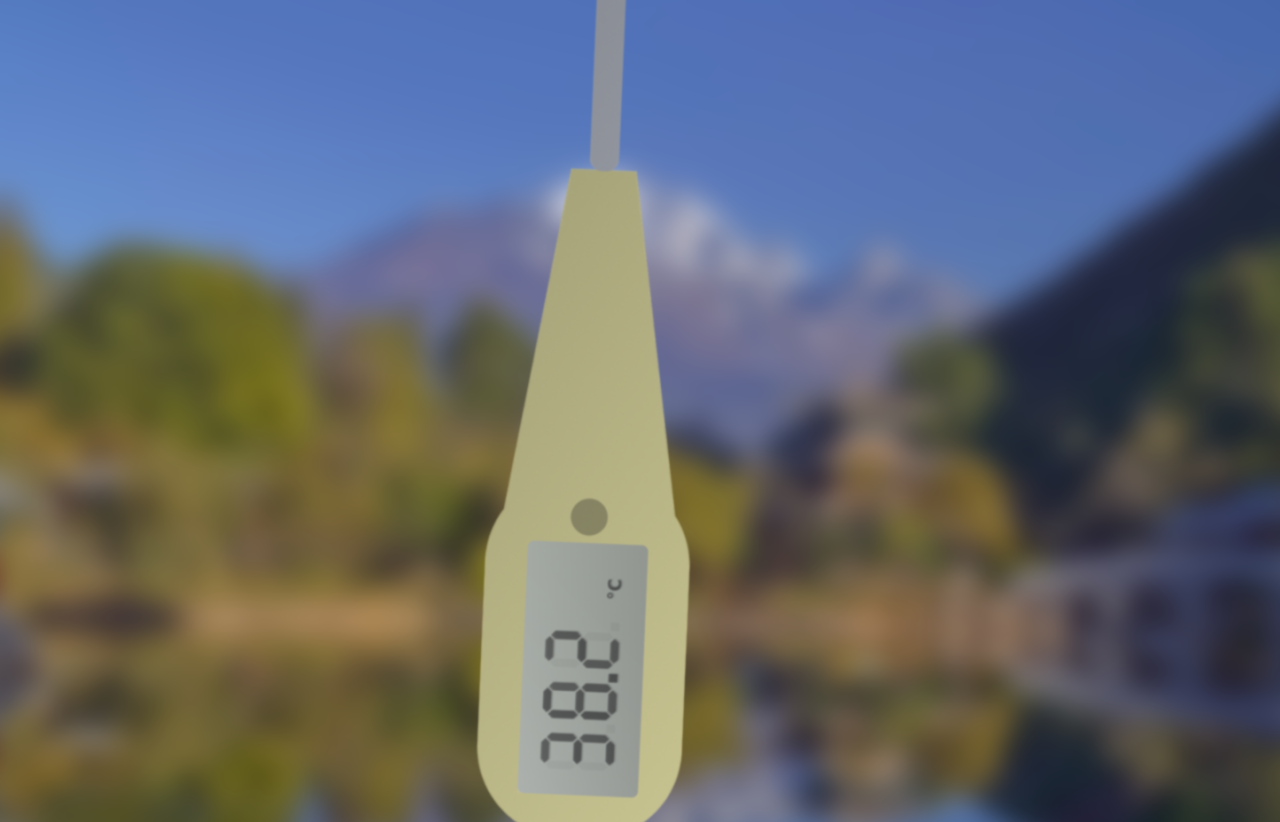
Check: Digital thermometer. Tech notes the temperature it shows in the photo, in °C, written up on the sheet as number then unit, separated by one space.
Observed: 38.2 °C
